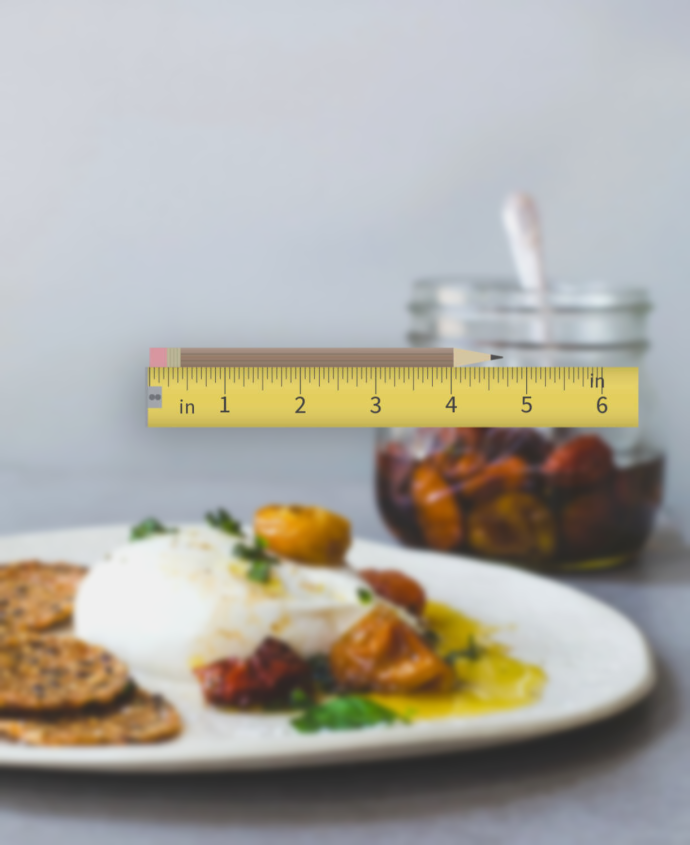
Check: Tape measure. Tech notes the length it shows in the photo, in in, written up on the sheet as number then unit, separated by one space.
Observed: 4.6875 in
